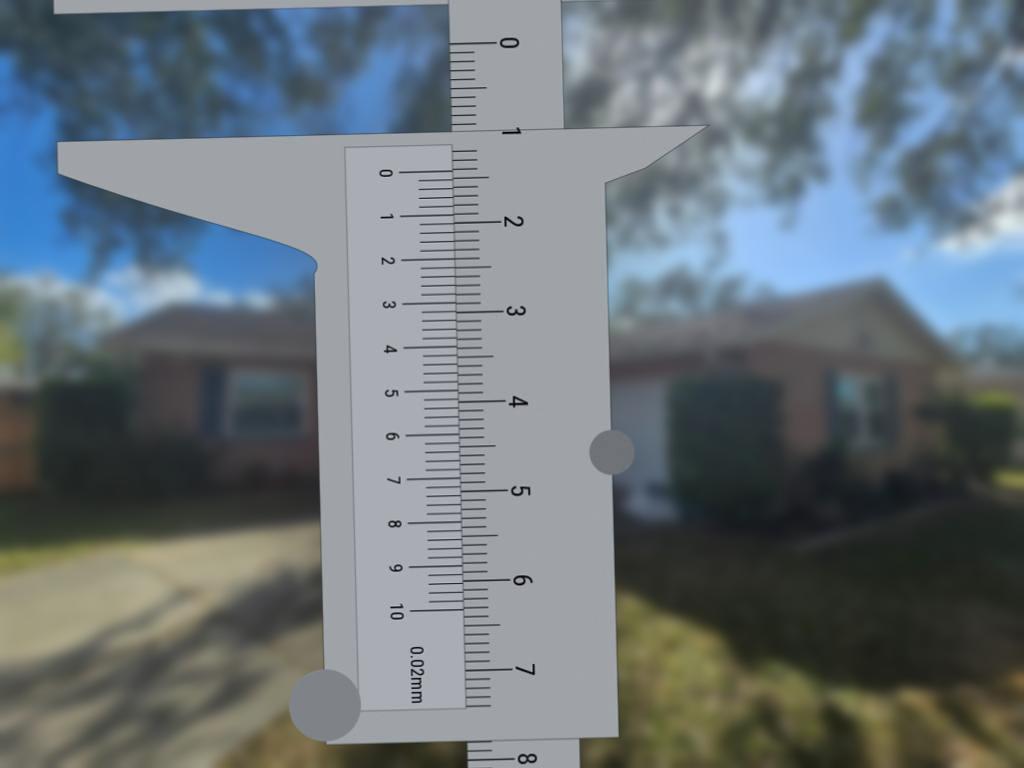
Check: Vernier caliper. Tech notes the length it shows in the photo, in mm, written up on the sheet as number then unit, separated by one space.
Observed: 14.2 mm
